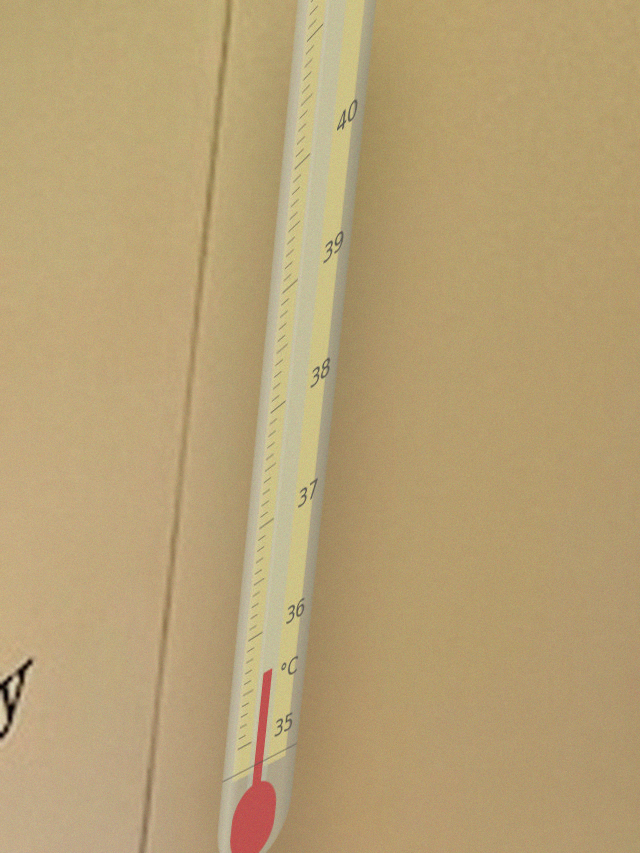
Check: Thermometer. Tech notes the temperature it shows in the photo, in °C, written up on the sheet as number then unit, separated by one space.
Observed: 35.6 °C
